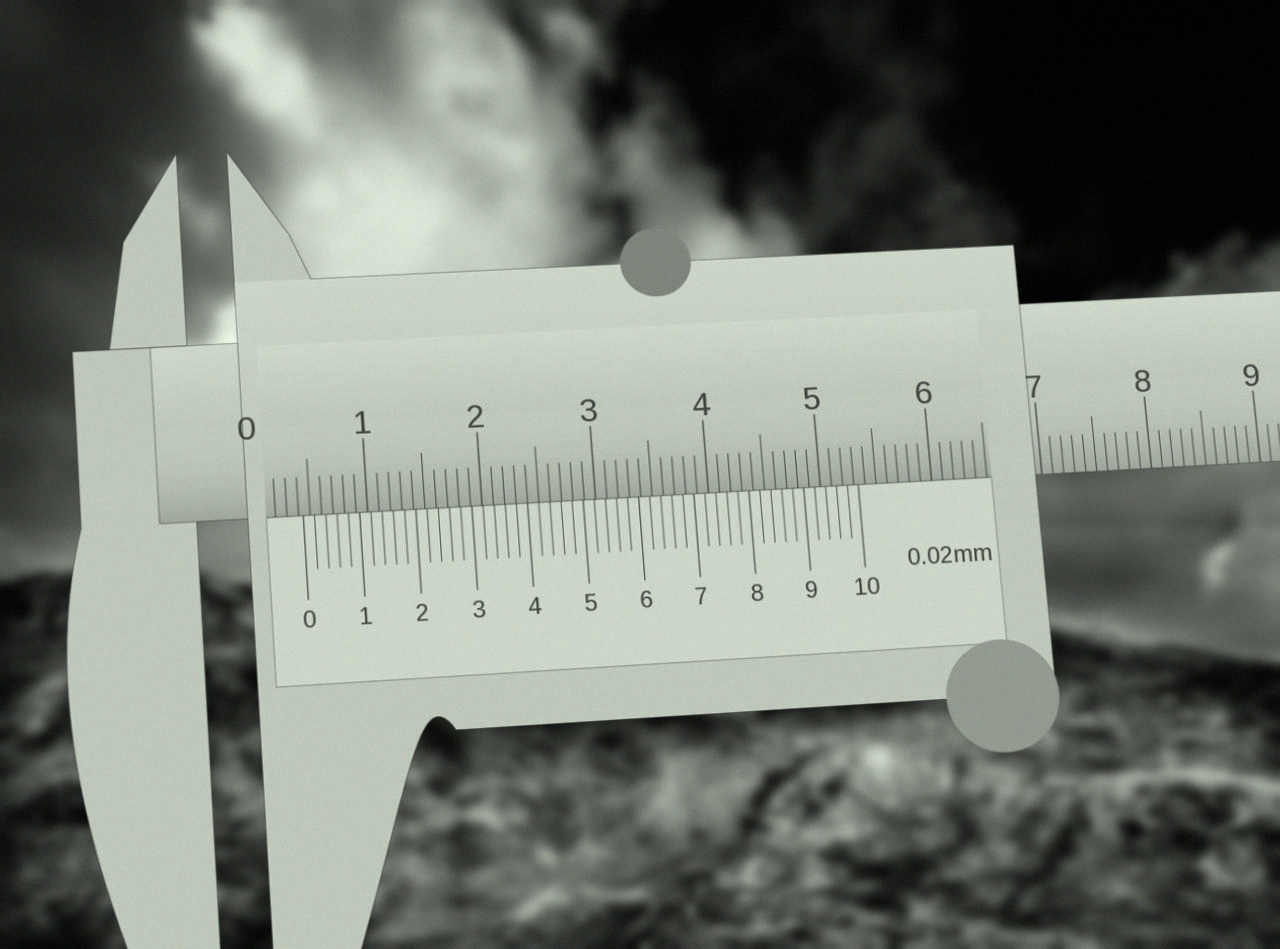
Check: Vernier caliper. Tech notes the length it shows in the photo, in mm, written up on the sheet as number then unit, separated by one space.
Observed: 4.4 mm
